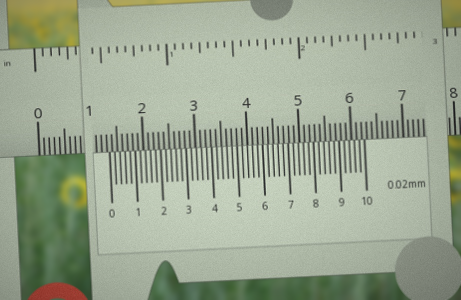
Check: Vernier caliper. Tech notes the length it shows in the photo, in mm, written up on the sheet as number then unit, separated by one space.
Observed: 13.5 mm
